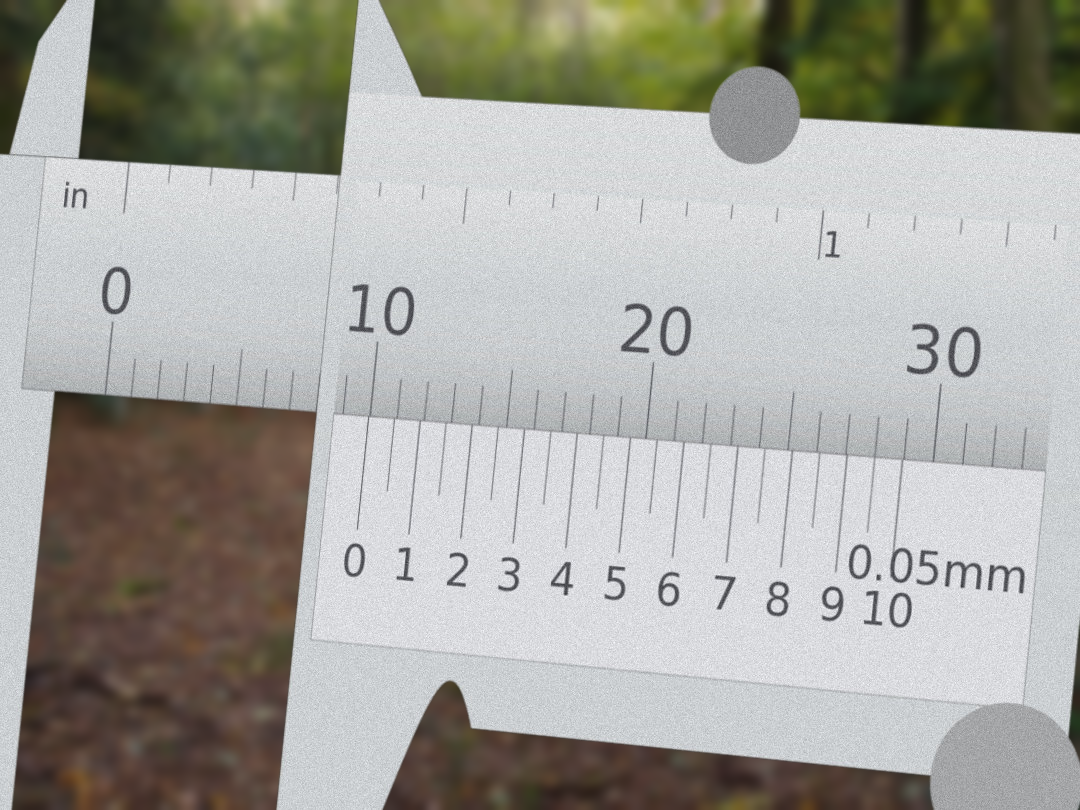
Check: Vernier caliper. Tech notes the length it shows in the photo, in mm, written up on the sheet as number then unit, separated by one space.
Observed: 9.95 mm
